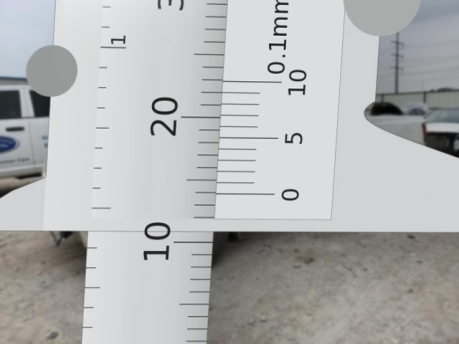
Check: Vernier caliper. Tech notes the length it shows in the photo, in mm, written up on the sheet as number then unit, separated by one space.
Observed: 13.9 mm
